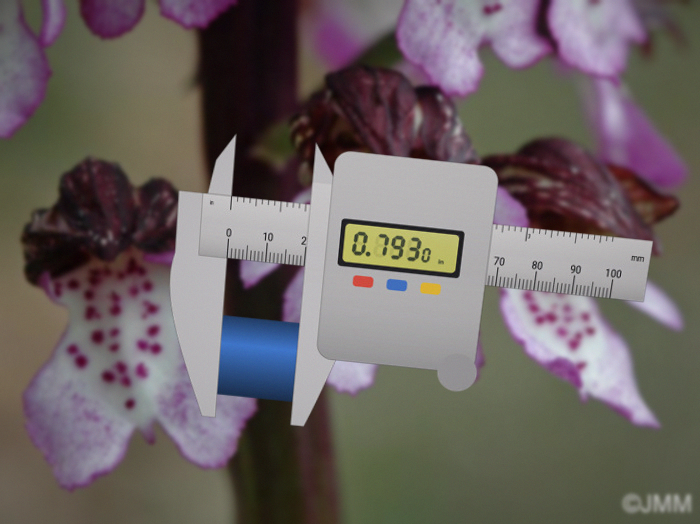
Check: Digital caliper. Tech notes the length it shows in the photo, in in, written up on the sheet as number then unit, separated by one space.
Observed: 0.7930 in
